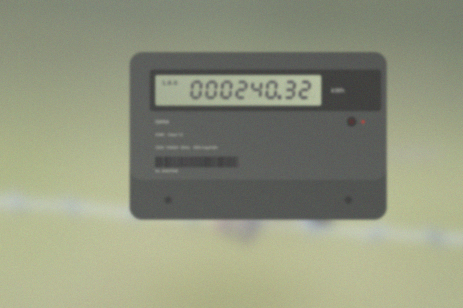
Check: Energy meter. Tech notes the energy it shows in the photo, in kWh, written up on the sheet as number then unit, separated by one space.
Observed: 240.32 kWh
